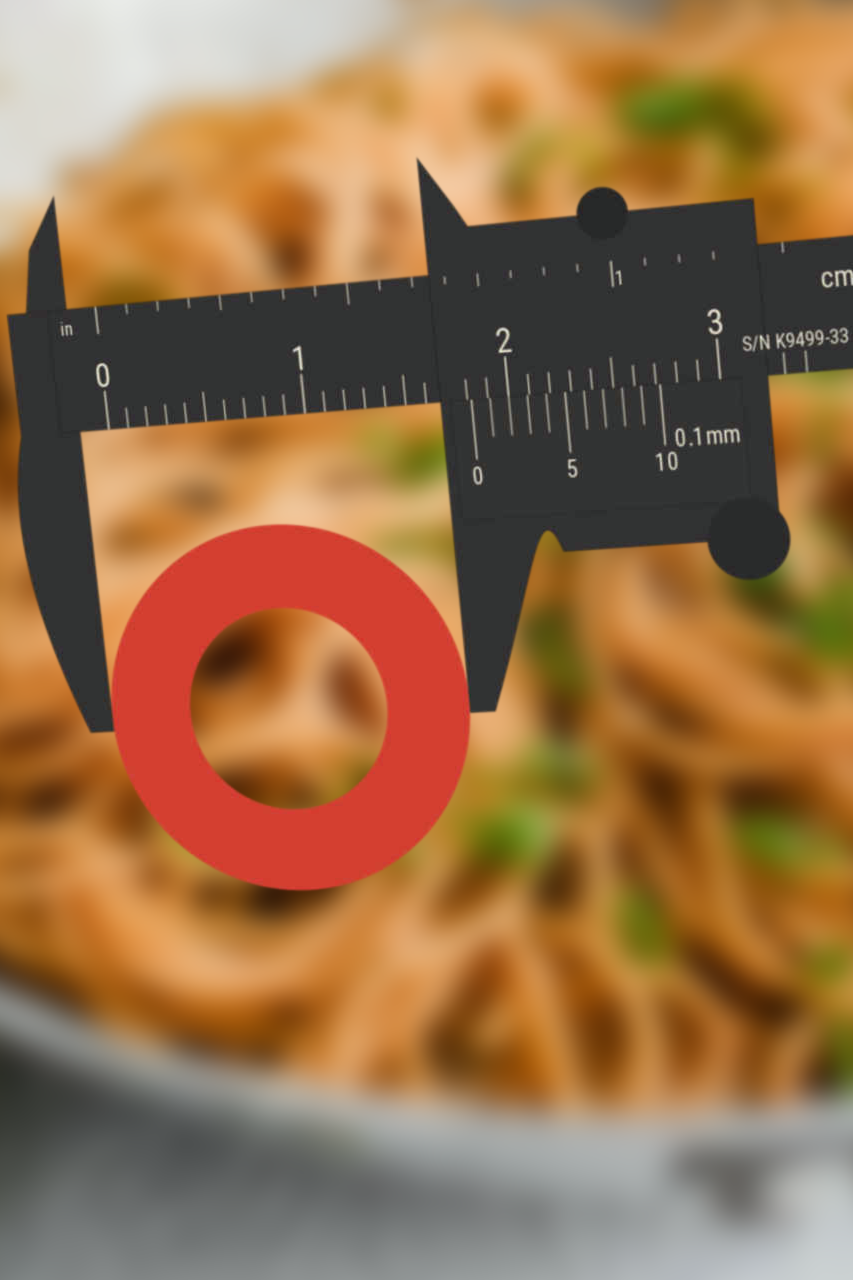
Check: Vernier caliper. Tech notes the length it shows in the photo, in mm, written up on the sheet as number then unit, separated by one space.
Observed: 18.2 mm
